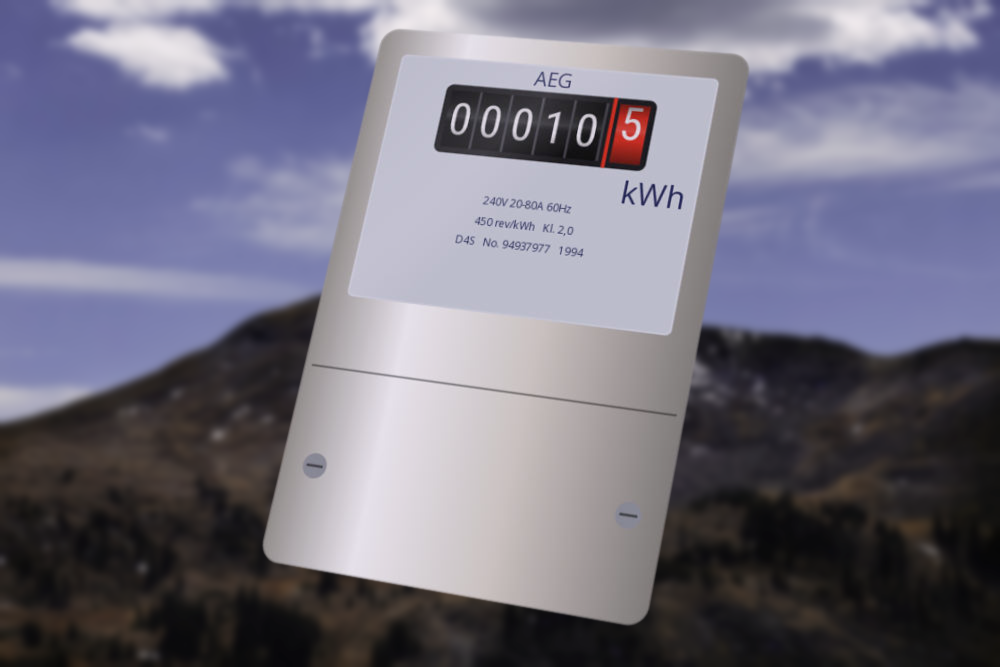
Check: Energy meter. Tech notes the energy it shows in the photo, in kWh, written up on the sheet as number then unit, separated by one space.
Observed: 10.5 kWh
